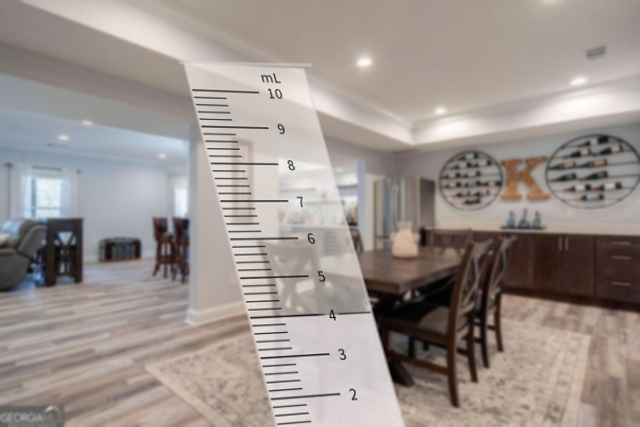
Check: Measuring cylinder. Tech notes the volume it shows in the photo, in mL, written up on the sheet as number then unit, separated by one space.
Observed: 4 mL
